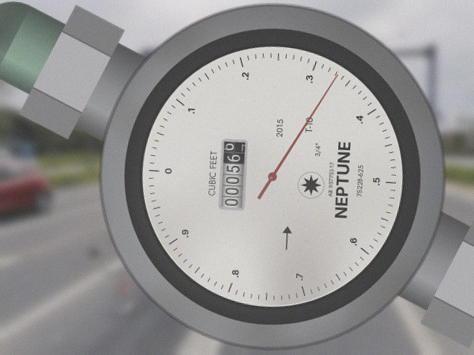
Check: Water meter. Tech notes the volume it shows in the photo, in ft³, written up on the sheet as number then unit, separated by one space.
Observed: 566.33 ft³
